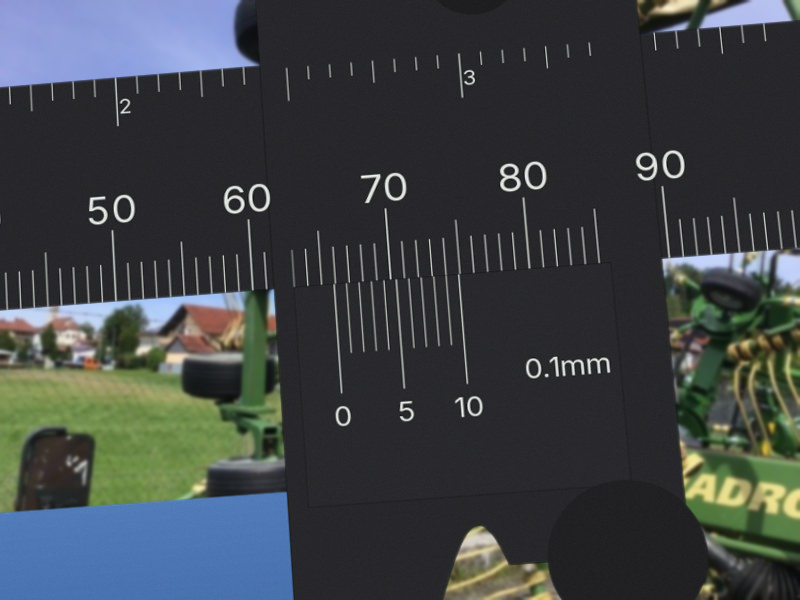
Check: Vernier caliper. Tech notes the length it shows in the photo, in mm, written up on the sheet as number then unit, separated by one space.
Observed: 65.9 mm
